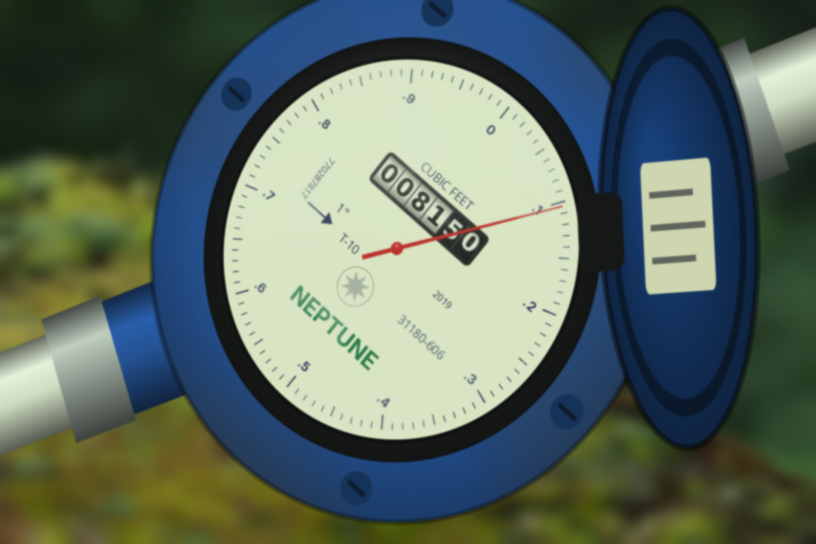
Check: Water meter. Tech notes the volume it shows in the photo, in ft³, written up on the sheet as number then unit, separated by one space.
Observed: 8150.10 ft³
